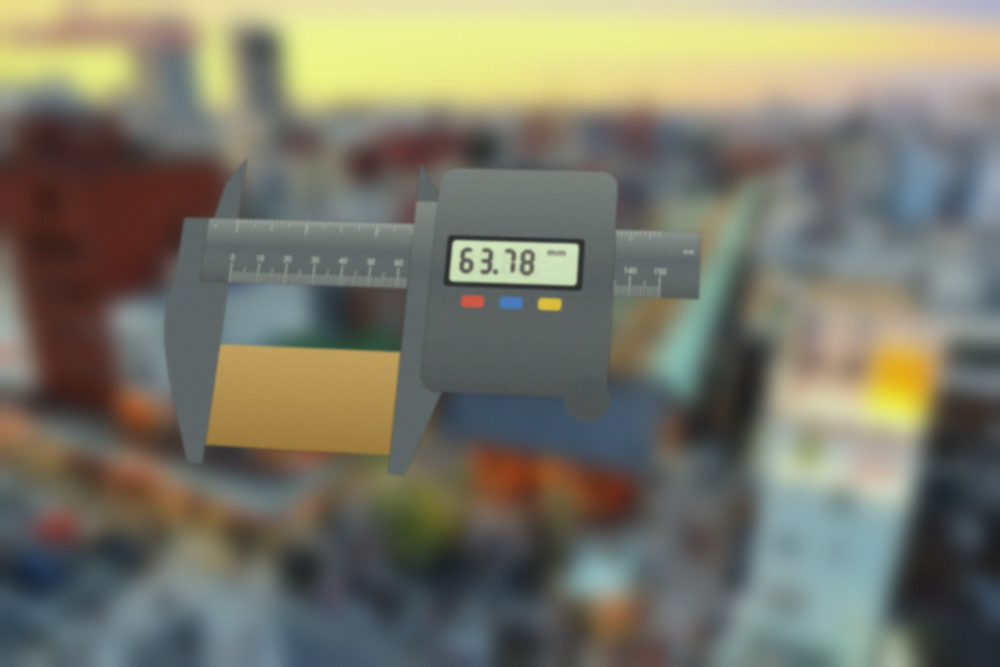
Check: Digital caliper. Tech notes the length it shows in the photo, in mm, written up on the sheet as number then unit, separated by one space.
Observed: 63.78 mm
